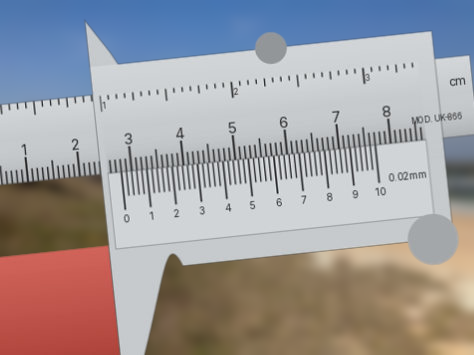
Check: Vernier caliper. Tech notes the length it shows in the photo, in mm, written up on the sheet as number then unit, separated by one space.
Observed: 28.0 mm
